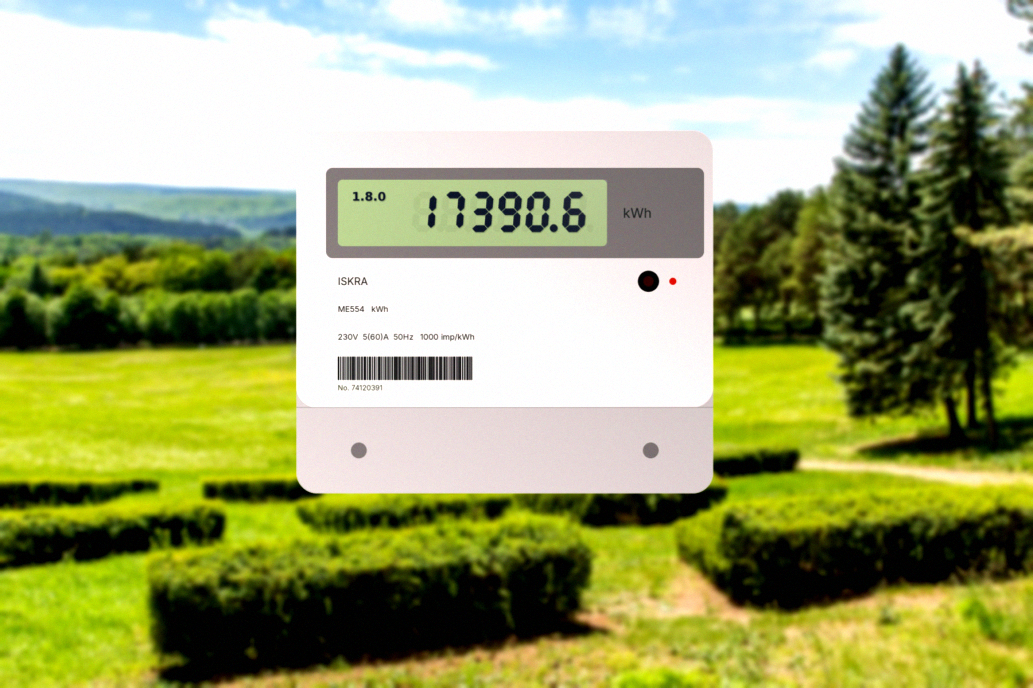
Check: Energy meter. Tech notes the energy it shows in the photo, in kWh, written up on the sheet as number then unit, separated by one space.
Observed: 17390.6 kWh
